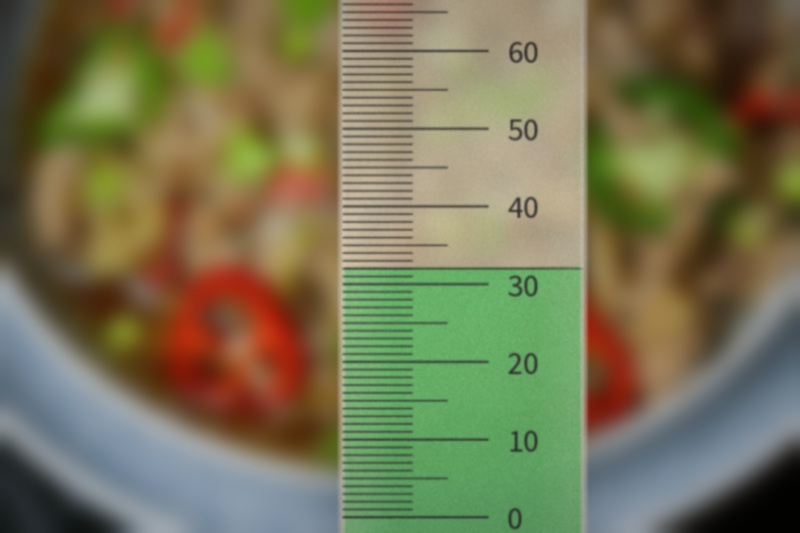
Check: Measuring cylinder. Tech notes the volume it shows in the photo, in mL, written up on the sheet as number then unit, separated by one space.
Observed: 32 mL
